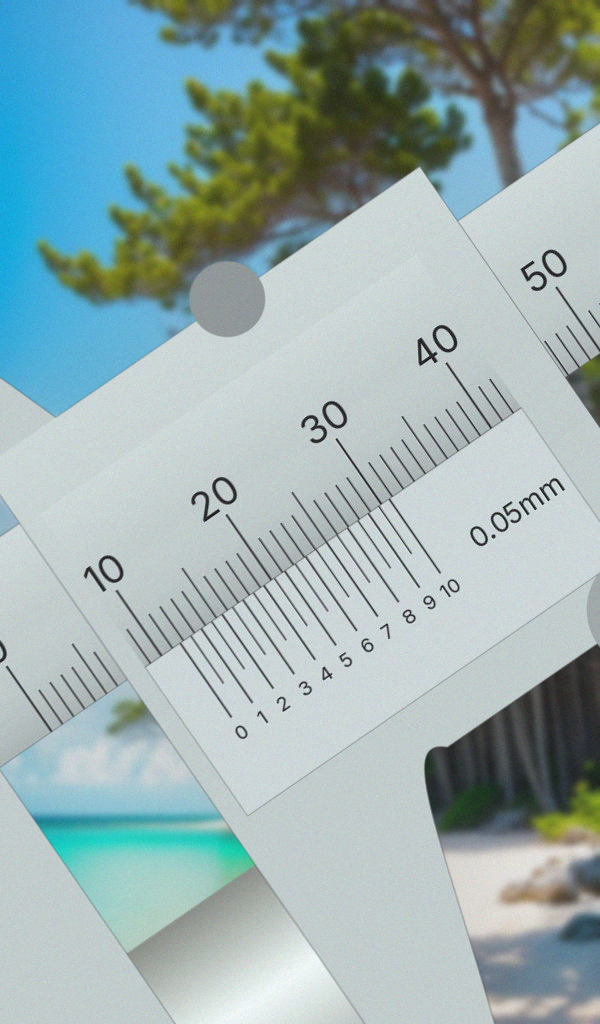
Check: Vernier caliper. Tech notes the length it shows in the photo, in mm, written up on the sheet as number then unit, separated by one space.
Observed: 11.7 mm
